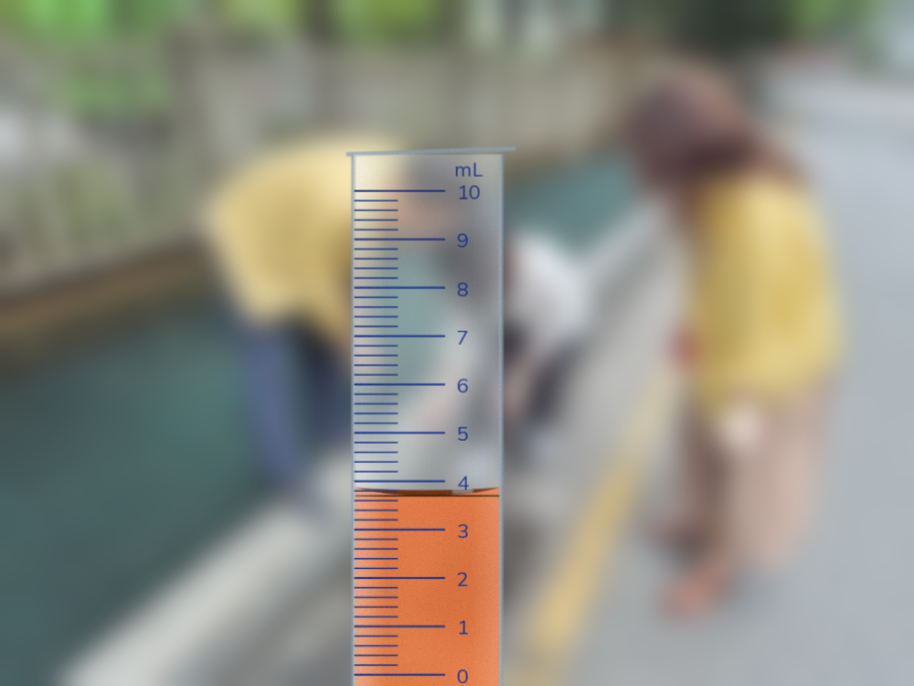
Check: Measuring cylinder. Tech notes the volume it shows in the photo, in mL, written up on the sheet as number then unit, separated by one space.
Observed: 3.7 mL
